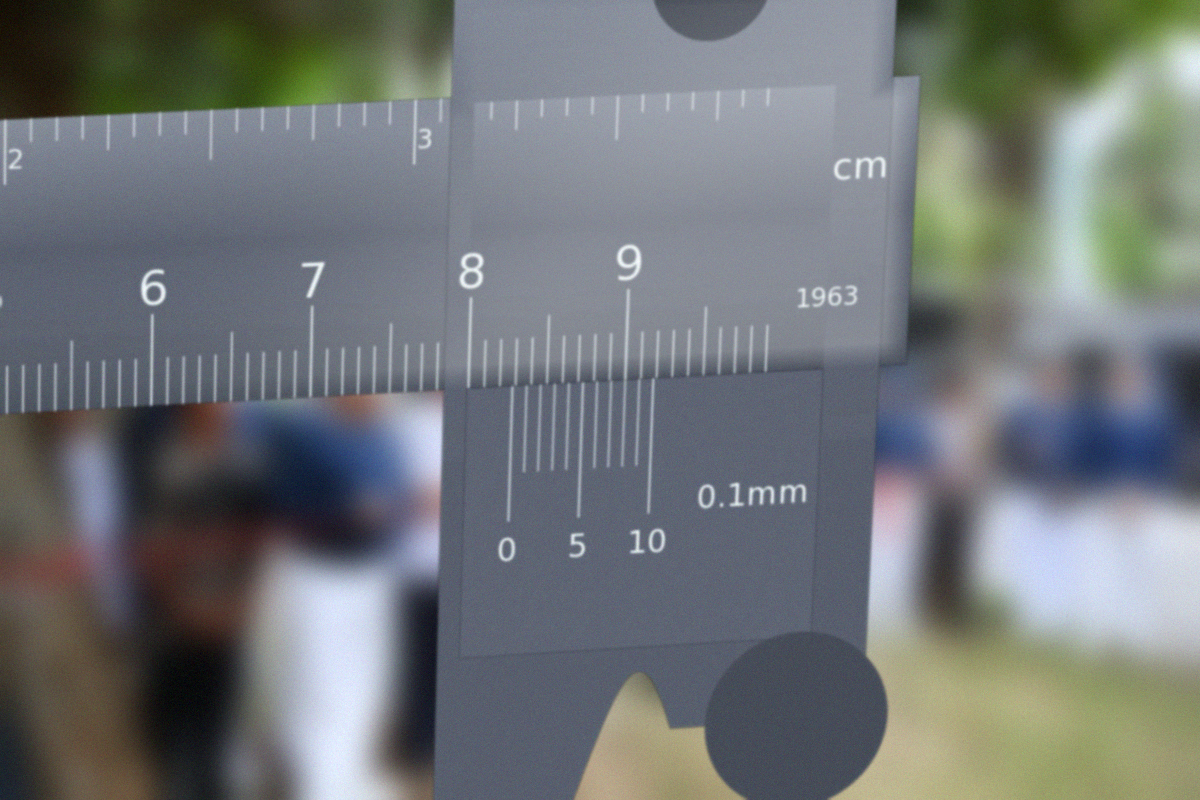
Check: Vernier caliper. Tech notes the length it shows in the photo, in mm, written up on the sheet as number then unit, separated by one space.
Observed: 82.8 mm
